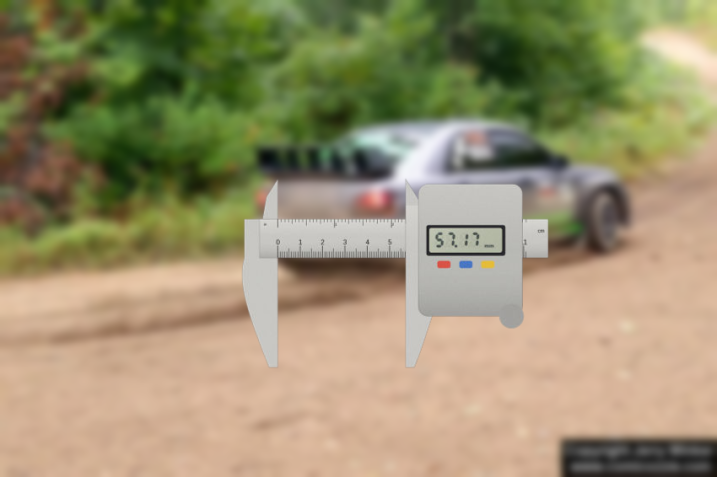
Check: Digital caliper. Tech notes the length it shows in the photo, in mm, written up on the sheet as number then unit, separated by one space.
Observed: 57.17 mm
